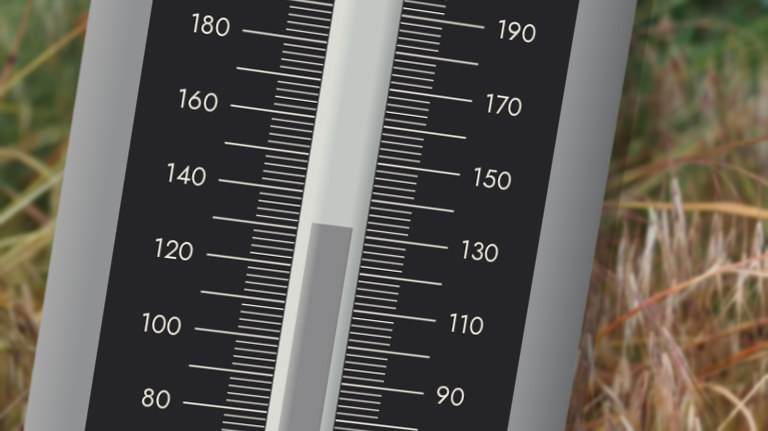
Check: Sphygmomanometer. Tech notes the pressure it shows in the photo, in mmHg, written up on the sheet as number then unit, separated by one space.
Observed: 132 mmHg
